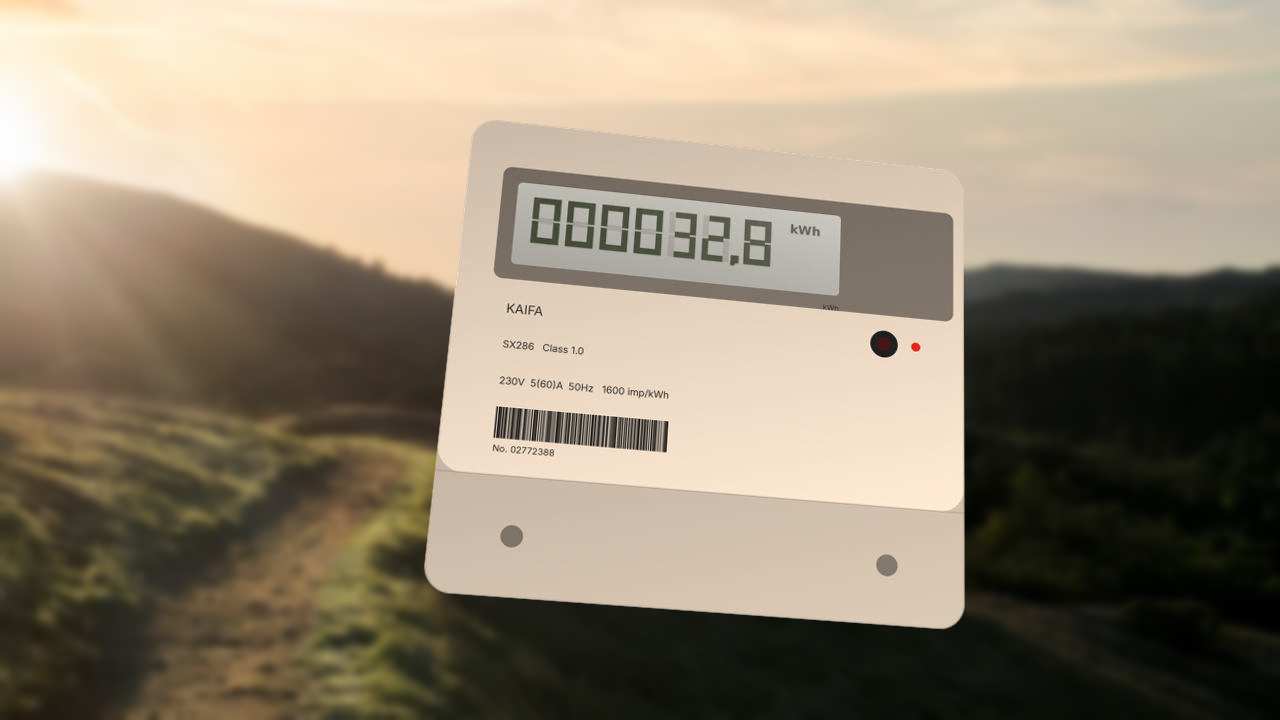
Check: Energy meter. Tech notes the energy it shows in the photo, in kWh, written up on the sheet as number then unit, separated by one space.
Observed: 32.8 kWh
